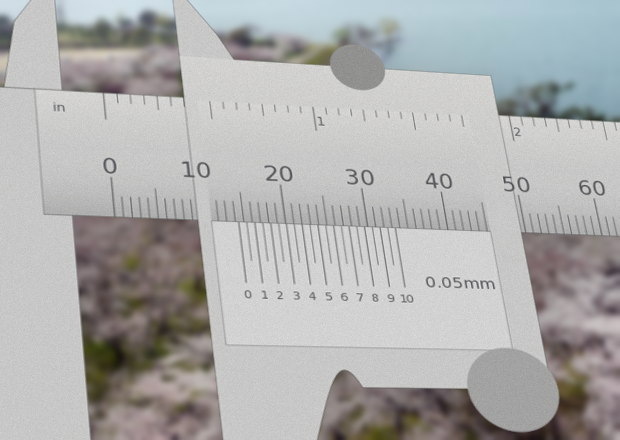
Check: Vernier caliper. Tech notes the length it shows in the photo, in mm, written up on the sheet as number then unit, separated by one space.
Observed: 14.4 mm
